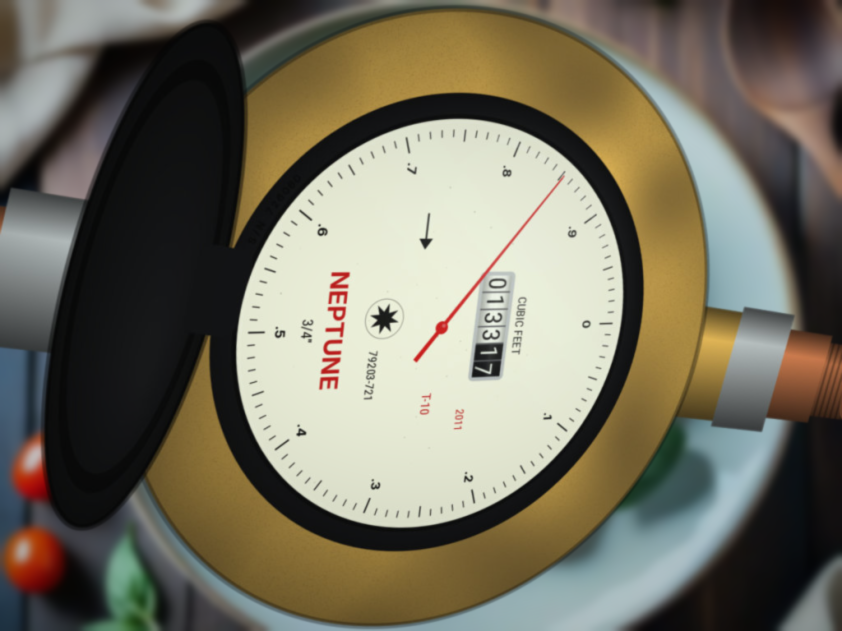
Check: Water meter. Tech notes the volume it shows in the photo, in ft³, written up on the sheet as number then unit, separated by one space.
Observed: 13316.85 ft³
